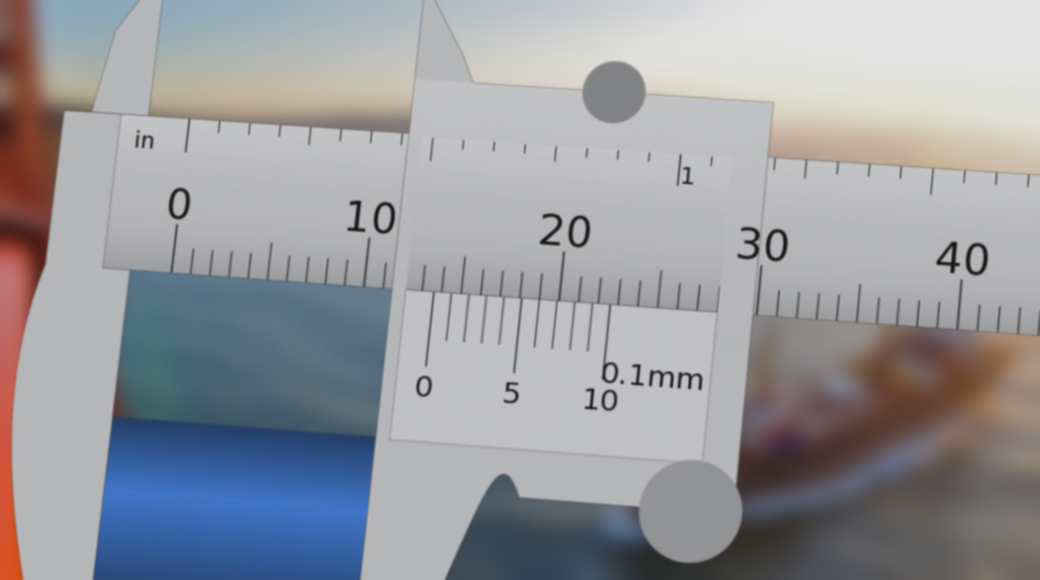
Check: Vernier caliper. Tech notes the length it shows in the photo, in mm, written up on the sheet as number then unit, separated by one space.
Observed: 13.6 mm
